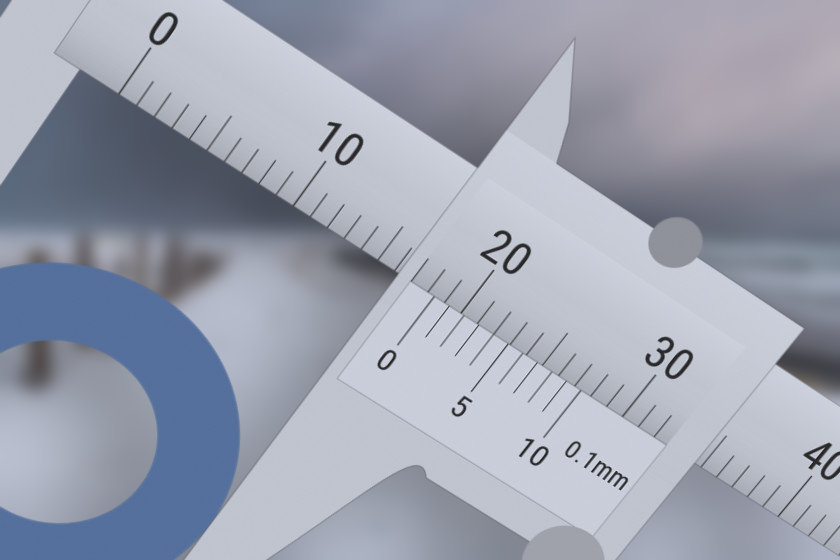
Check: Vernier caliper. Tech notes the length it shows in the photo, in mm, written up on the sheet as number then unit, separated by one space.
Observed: 18.4 mm
